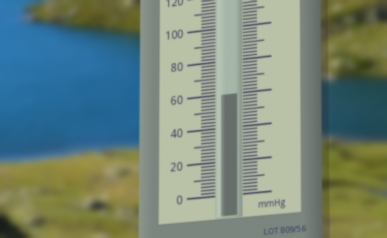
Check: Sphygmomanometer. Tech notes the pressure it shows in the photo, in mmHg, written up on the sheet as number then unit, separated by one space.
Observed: 60 mmHg
